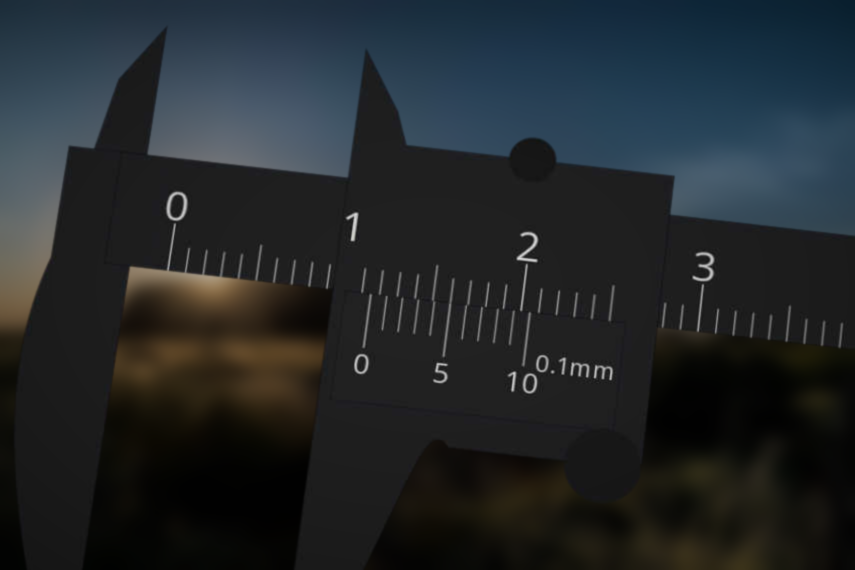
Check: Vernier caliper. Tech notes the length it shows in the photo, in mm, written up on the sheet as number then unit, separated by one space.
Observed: 11.5 mm
